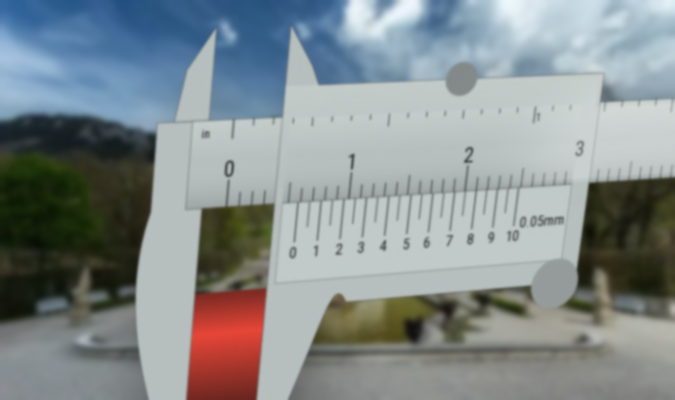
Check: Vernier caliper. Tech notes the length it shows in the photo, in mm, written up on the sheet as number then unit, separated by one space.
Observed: 5.8 mm
